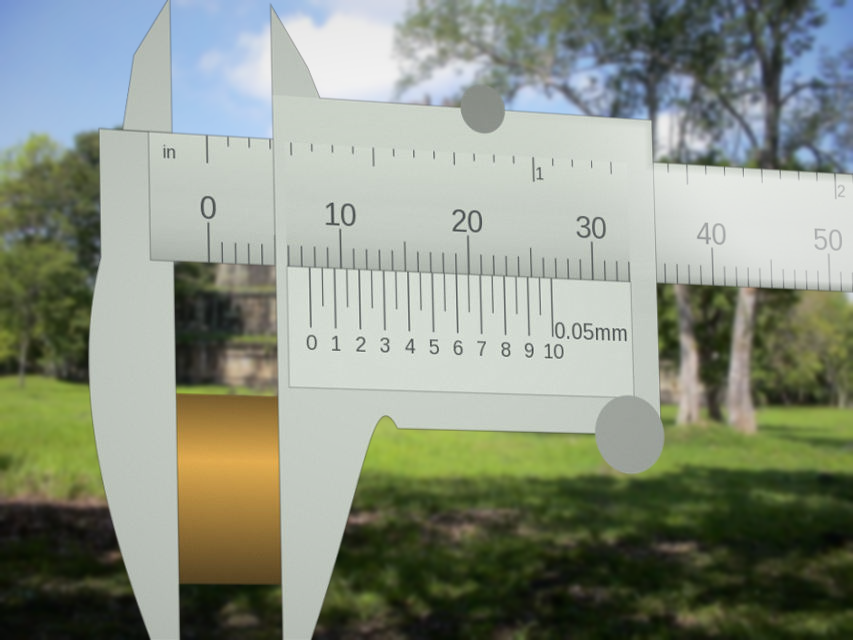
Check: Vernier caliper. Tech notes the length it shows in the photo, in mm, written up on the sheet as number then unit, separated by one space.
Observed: 7.6 mm
